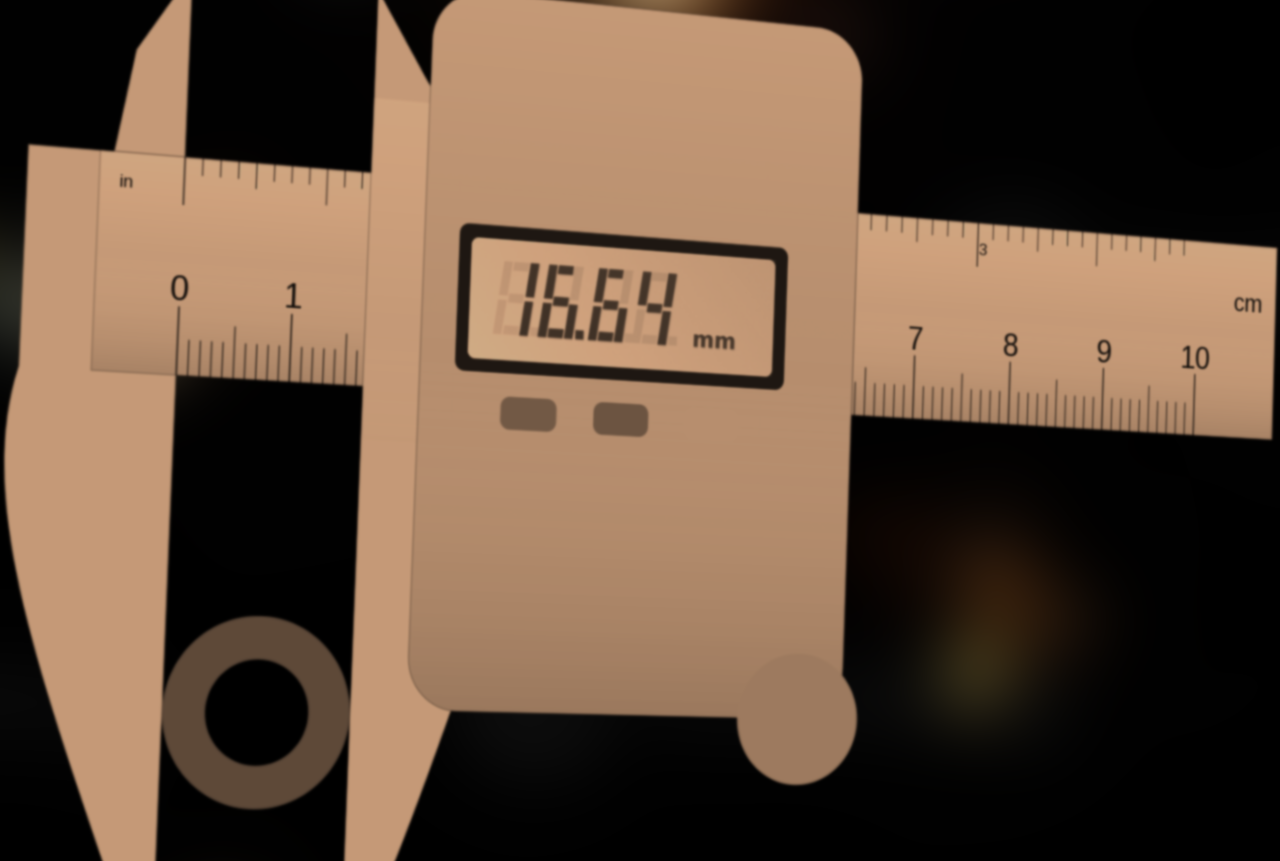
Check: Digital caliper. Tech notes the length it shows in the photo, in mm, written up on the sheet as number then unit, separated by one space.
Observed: 16.64 mm
